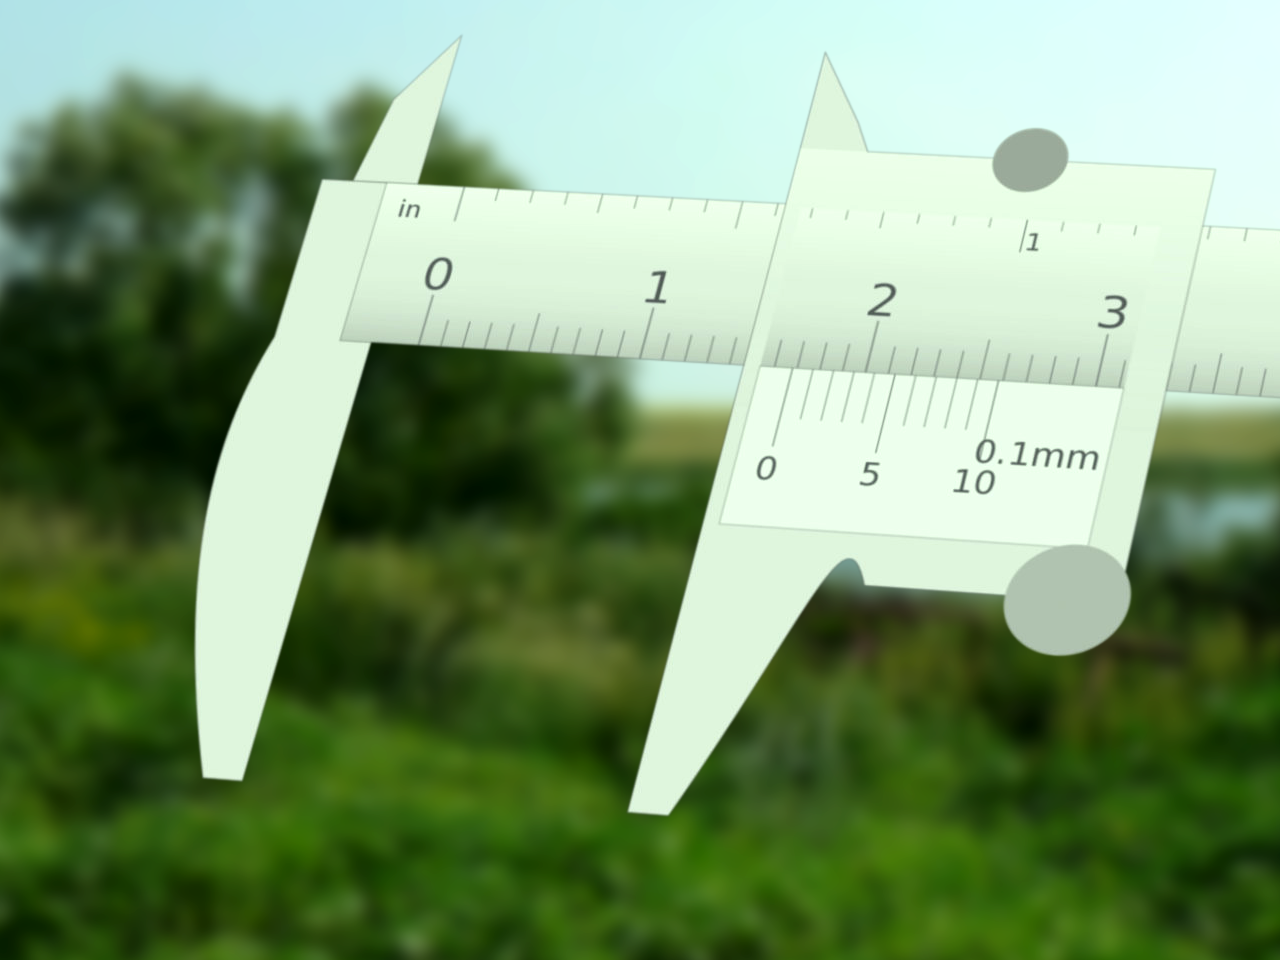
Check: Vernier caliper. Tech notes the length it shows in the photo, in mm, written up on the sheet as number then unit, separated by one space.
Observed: 16.8 mm
